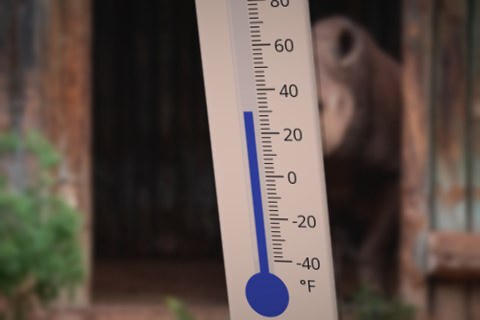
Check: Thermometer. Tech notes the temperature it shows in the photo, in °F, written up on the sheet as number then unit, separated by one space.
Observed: 30 °F
